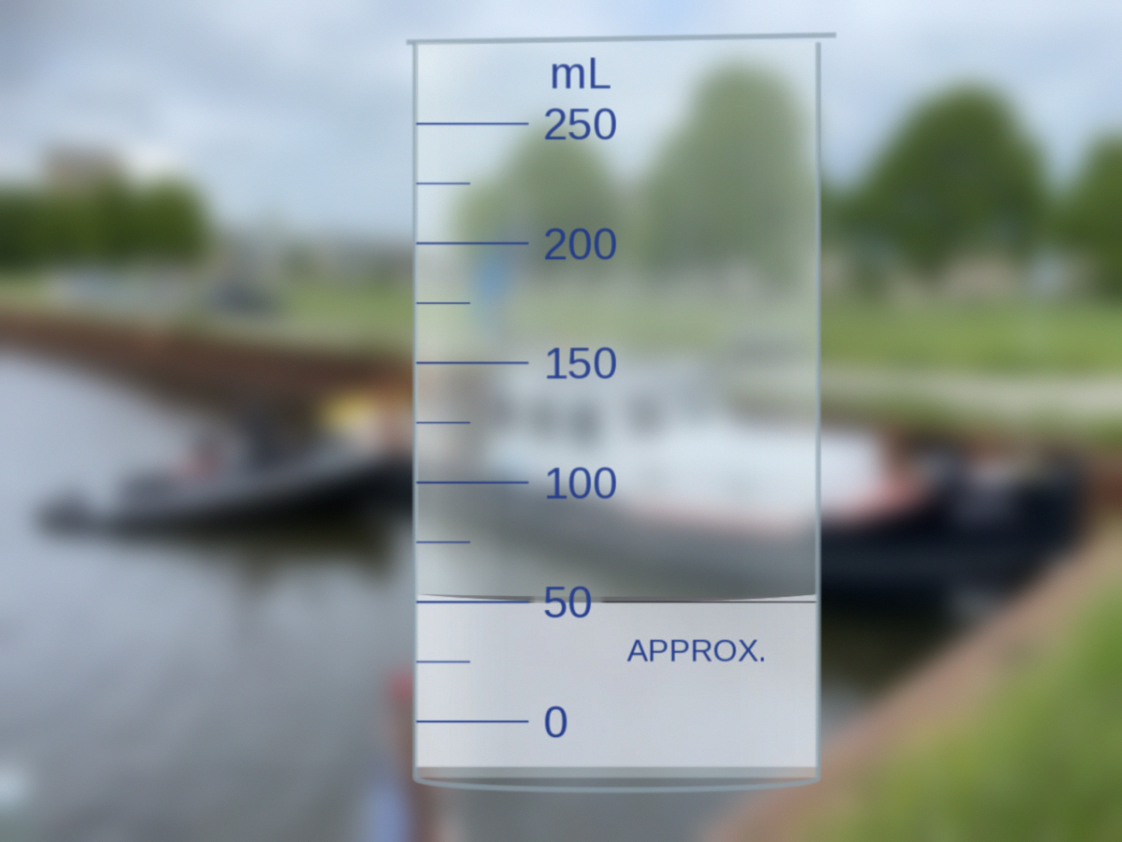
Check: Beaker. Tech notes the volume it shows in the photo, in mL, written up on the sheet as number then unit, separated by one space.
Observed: 50 mL
